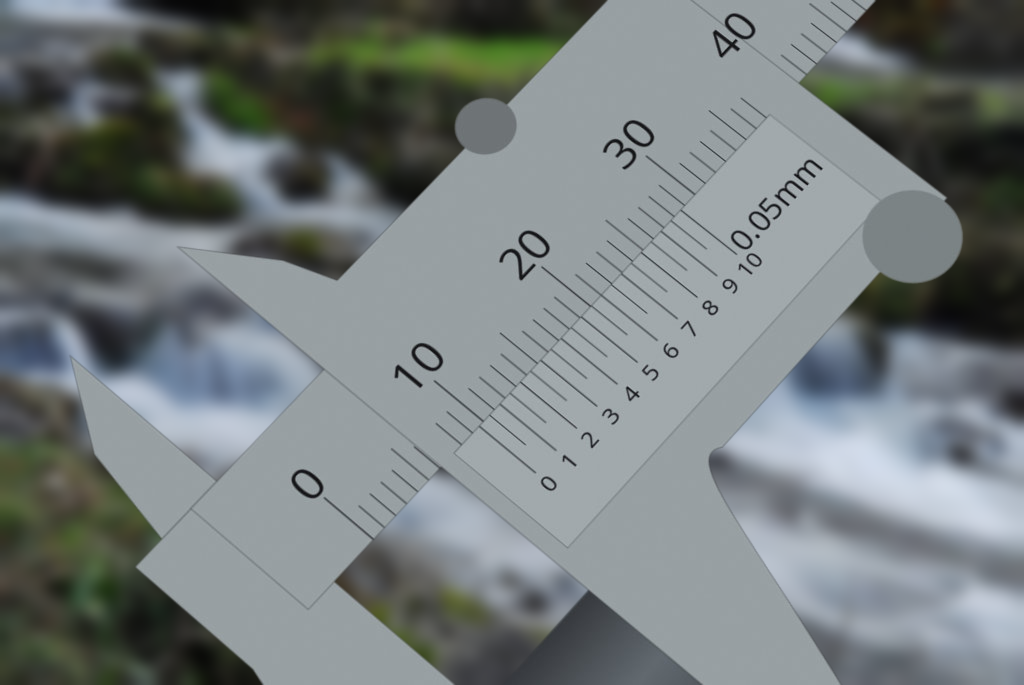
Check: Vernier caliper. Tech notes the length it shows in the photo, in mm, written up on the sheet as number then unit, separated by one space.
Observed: 9.6 mm
